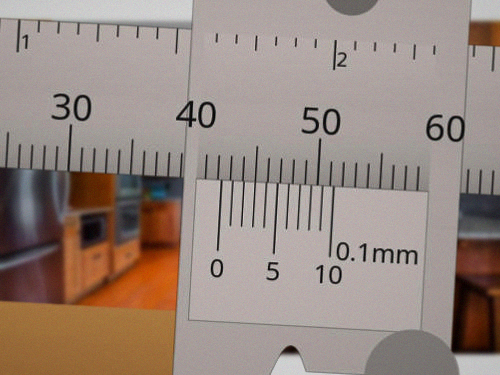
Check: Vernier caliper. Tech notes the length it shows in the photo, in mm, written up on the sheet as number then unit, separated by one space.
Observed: 42.3 mm
